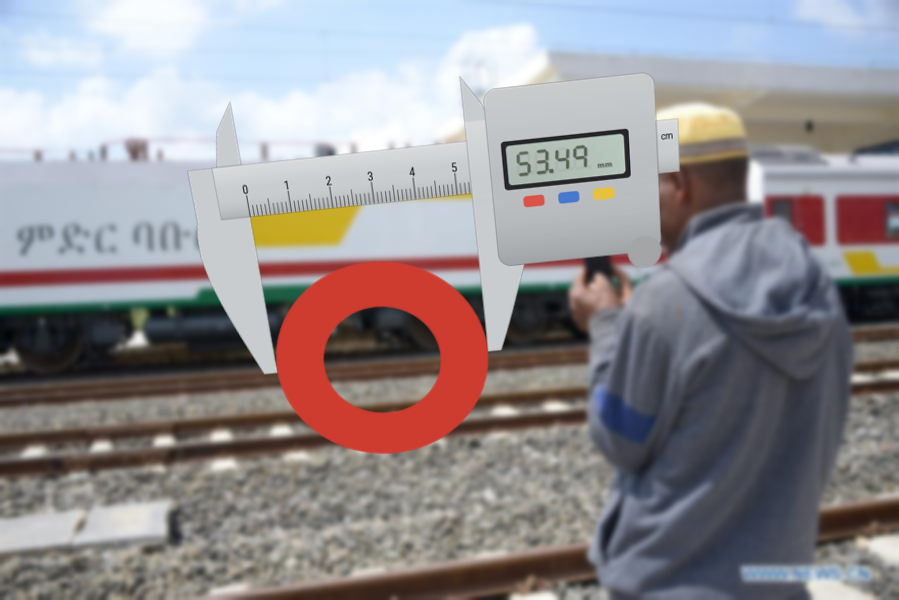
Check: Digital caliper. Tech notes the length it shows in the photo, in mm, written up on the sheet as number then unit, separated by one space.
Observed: 53.49 mm
